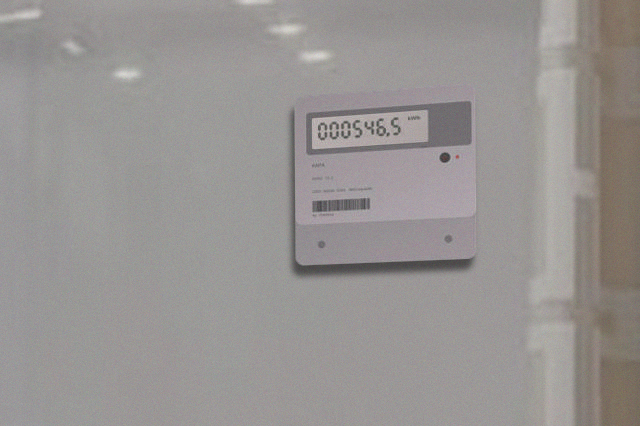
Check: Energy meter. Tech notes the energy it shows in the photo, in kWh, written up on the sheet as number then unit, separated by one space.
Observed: 546.5 kWh
